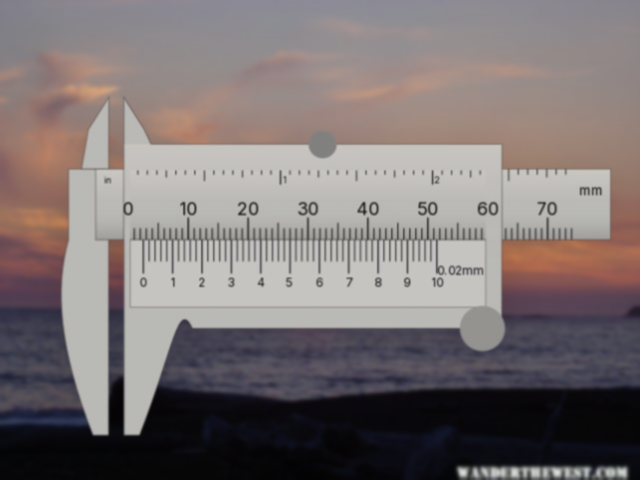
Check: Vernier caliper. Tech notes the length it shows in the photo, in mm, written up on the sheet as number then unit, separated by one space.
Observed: 2.5 mm
